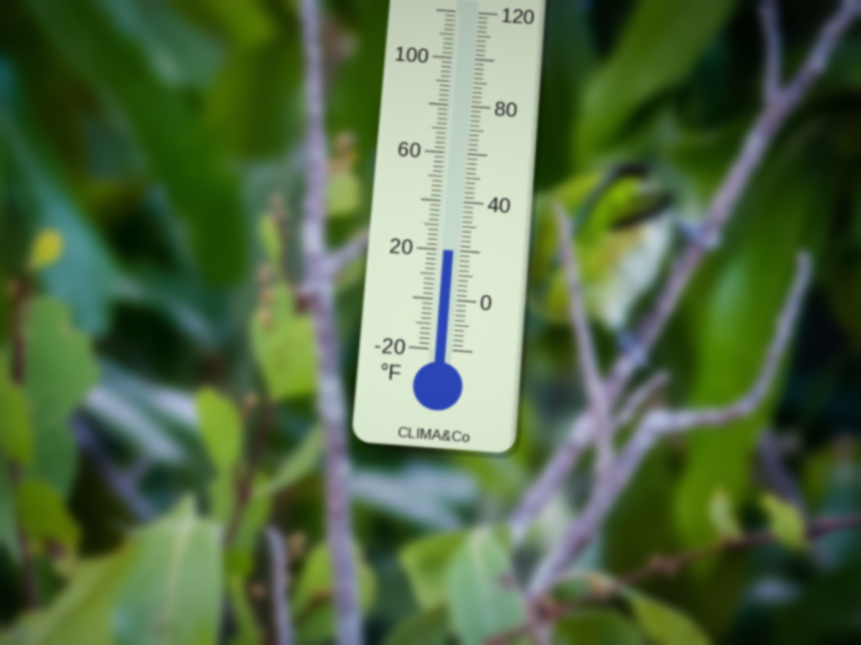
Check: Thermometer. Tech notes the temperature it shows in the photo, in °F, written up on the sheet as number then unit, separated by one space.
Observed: 20 °F
